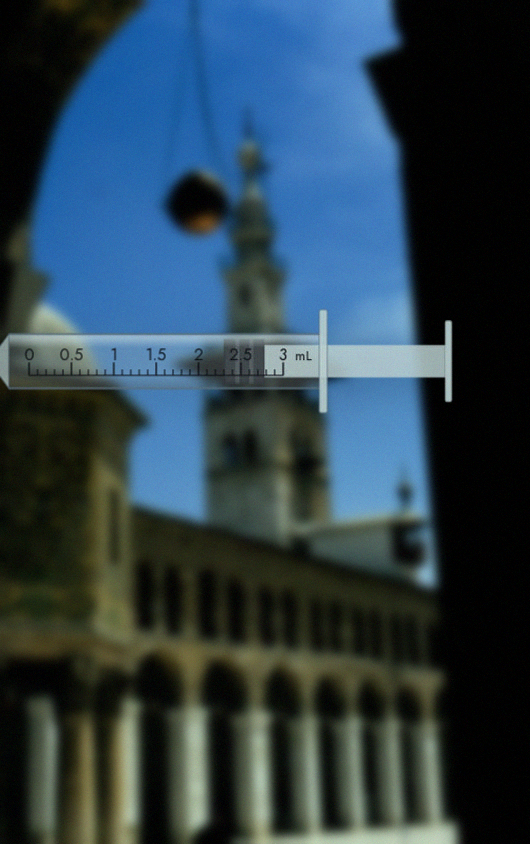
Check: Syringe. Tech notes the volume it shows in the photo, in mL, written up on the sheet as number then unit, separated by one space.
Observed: 2.3 mL
